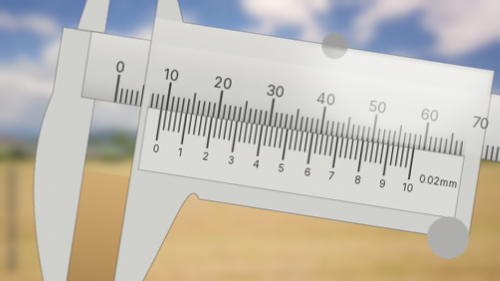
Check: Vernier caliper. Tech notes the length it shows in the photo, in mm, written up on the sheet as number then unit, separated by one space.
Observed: 9.0 mm
